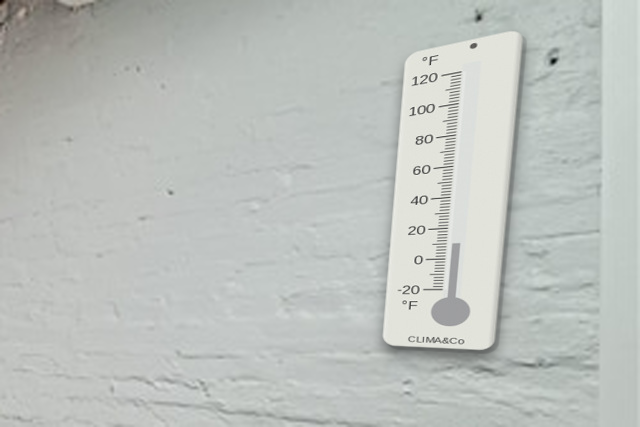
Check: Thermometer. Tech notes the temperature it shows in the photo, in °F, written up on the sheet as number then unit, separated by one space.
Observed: 10 °F
